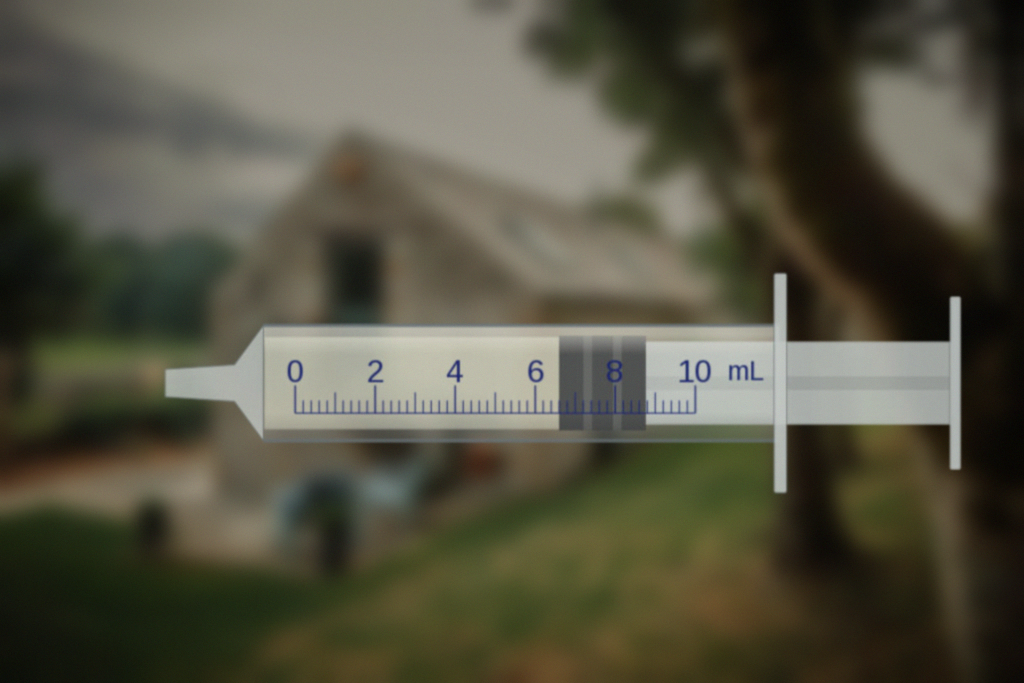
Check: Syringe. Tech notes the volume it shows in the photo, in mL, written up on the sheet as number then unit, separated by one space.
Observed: 6.6 mL
